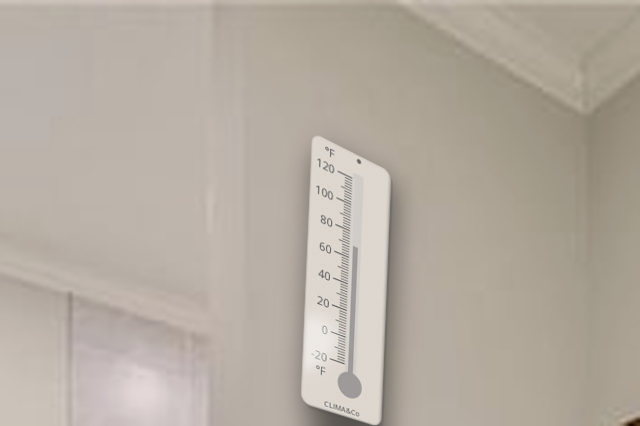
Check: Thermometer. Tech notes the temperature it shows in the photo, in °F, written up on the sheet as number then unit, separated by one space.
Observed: 70 °F
